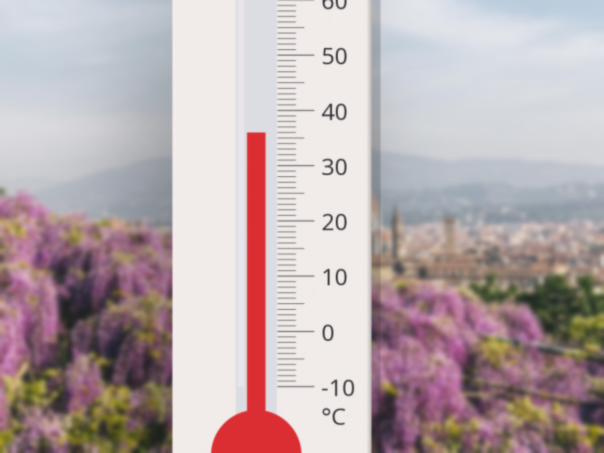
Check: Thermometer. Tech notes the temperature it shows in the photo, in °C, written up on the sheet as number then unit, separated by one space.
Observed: 36 °C
